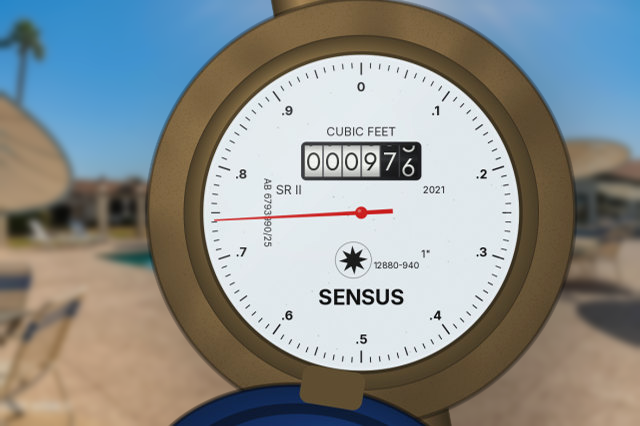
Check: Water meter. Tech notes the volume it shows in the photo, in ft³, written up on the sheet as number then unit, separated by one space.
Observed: 975.74 ft³
